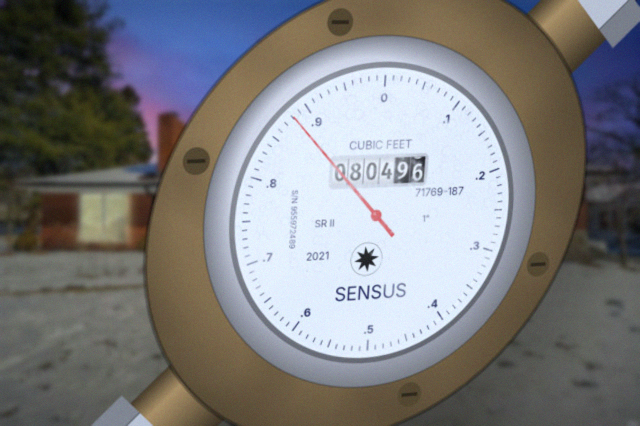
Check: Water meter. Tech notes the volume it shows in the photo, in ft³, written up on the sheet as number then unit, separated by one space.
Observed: 80495.88 ft³
